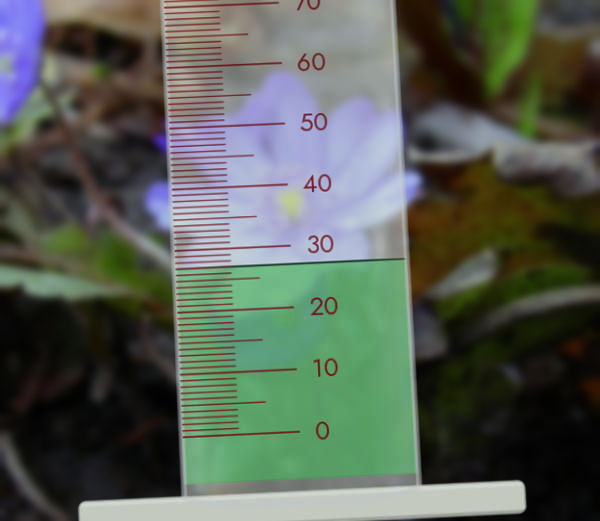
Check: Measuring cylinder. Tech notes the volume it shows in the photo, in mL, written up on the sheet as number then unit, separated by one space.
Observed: 27 mL
